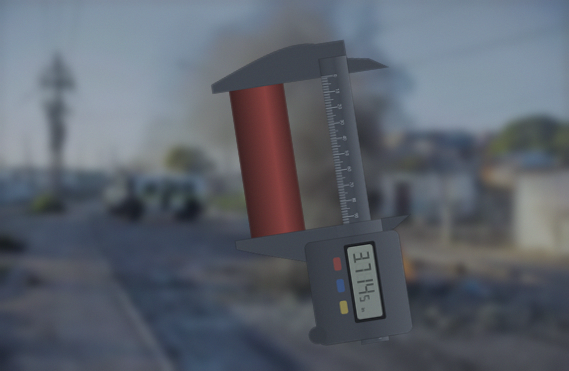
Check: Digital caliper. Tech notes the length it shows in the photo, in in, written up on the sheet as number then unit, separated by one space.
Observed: 3.7145 in
